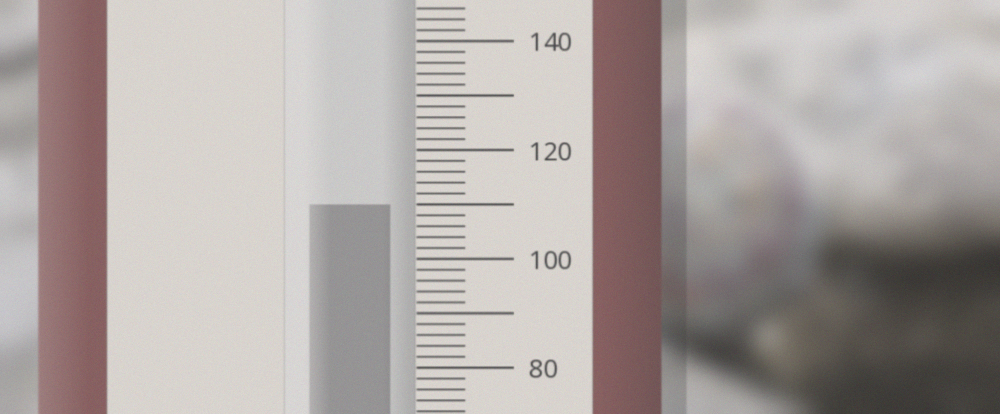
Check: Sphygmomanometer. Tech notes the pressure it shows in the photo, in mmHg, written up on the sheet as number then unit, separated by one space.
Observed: 110 mmHg
